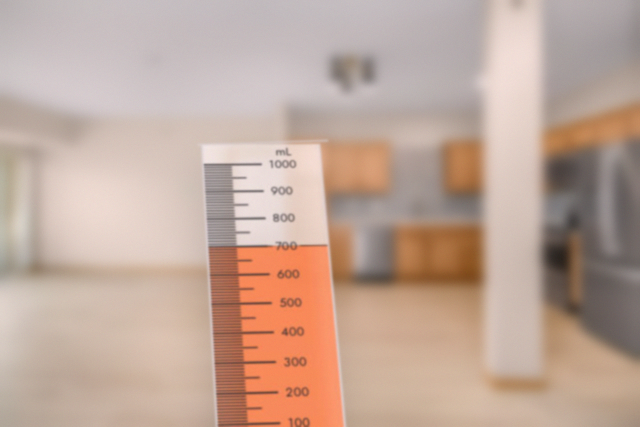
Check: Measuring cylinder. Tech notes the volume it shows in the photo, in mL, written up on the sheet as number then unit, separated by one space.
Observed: 700 mL
